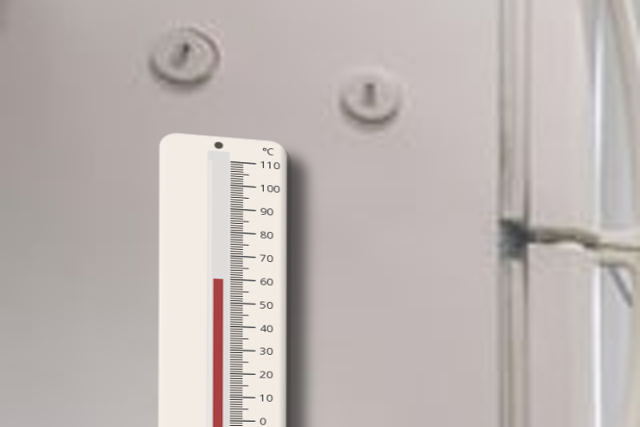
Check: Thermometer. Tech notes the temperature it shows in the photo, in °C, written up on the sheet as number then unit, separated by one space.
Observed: 60 °C
